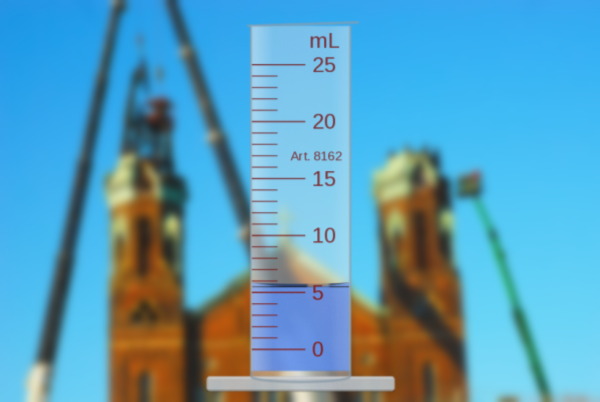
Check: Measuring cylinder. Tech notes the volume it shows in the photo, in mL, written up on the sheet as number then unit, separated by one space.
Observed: 5.5 mL
